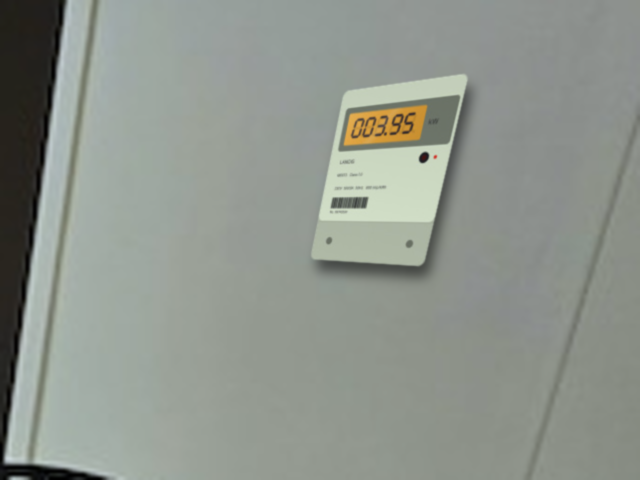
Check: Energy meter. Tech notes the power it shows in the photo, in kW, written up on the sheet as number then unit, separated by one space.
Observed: 3.95 kW
